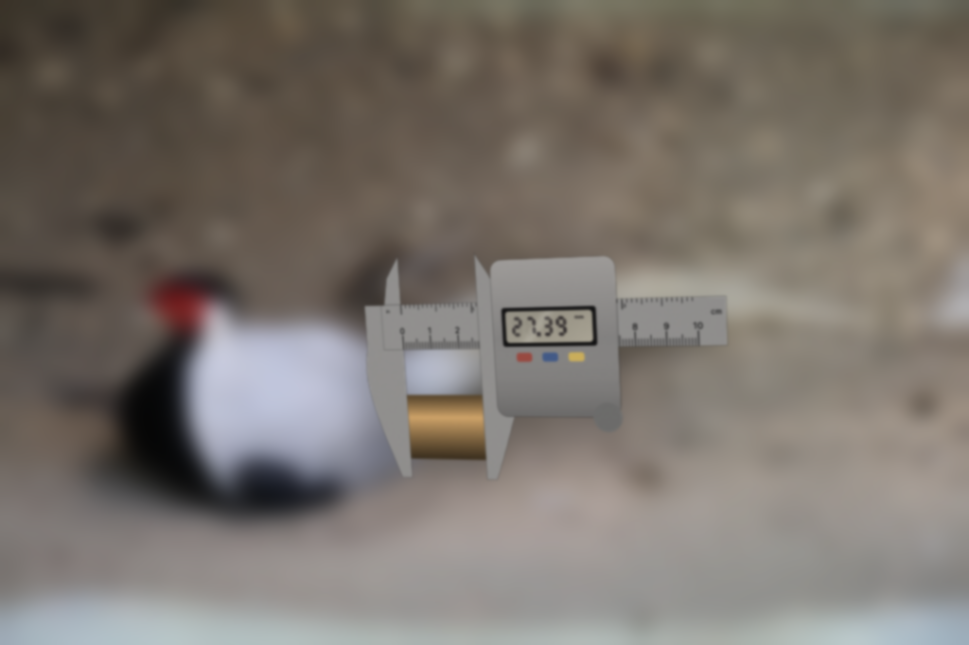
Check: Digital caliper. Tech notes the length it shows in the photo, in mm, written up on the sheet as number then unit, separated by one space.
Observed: 27.39 mm
